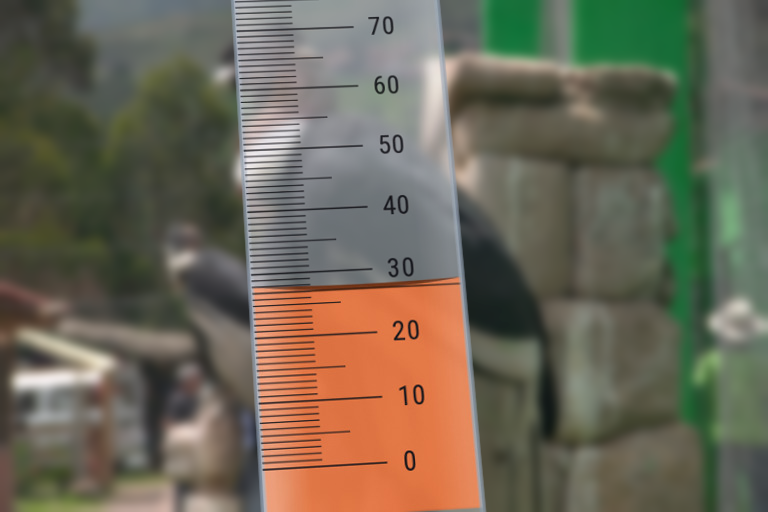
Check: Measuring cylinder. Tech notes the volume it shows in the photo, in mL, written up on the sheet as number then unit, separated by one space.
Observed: 27 mL
